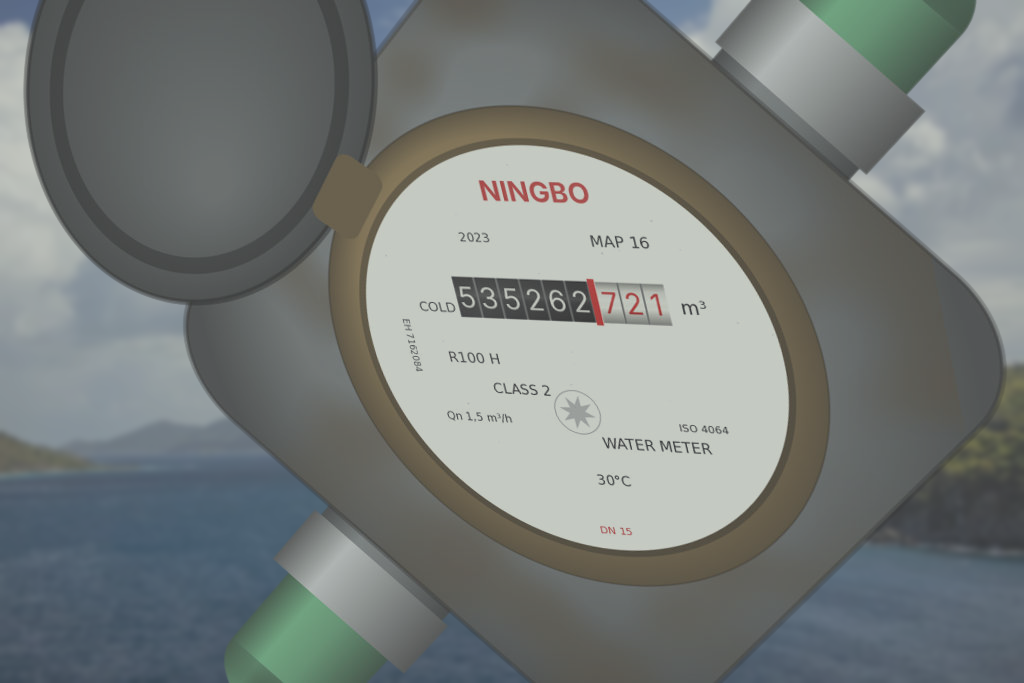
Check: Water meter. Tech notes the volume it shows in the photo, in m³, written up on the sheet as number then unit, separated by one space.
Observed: 535262.721 m³
